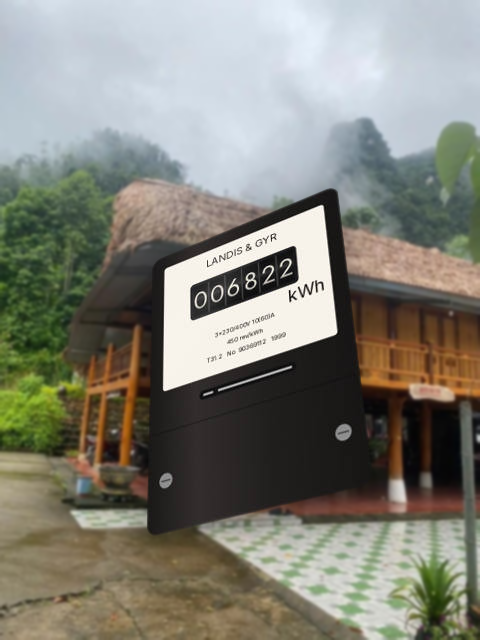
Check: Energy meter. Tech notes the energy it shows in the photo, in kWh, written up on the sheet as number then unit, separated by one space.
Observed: 6822 kWh
